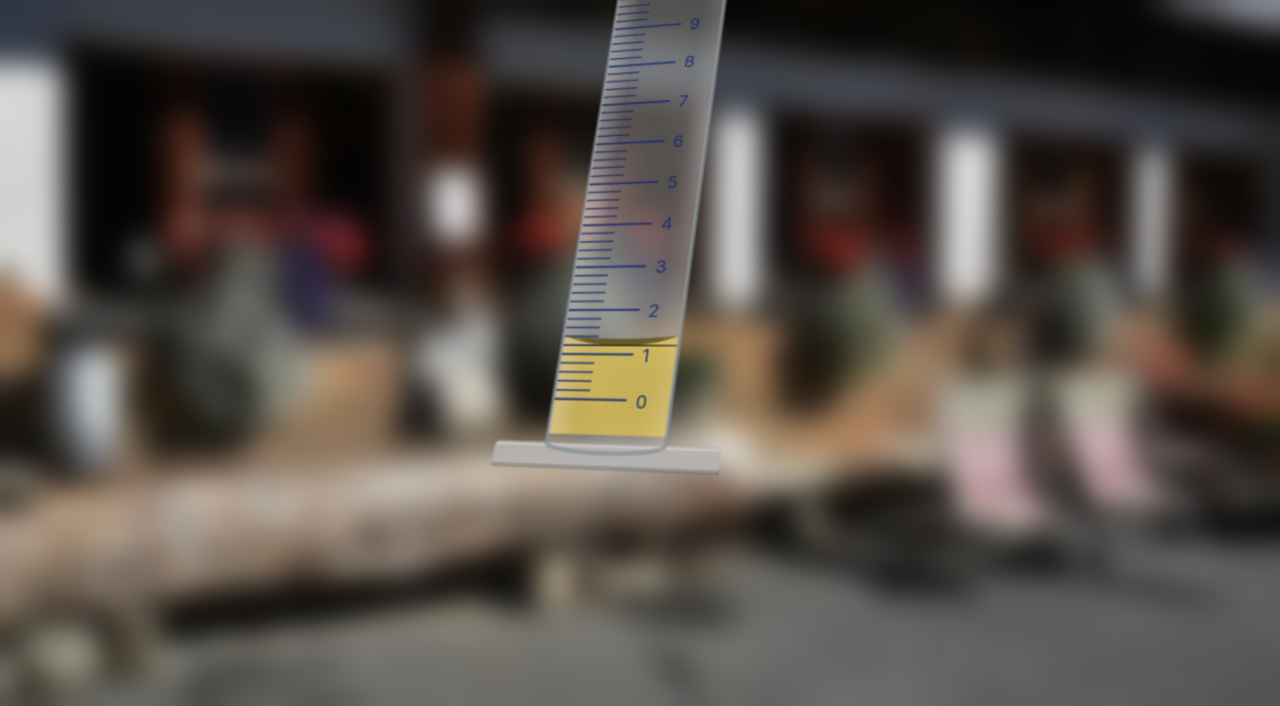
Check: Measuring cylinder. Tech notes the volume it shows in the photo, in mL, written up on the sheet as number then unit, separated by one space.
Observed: 1.2 mL
